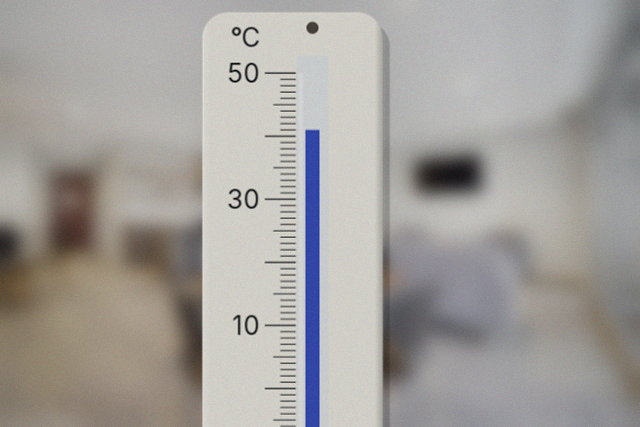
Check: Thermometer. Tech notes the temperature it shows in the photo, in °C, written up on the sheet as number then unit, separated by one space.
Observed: 41 °C
